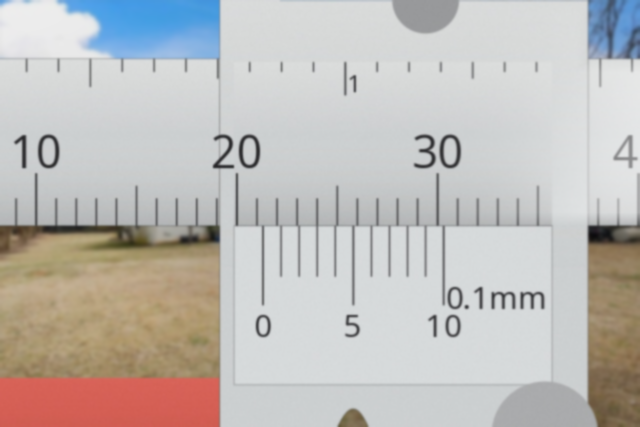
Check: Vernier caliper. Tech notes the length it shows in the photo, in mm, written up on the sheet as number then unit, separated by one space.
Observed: 21.3 mm
